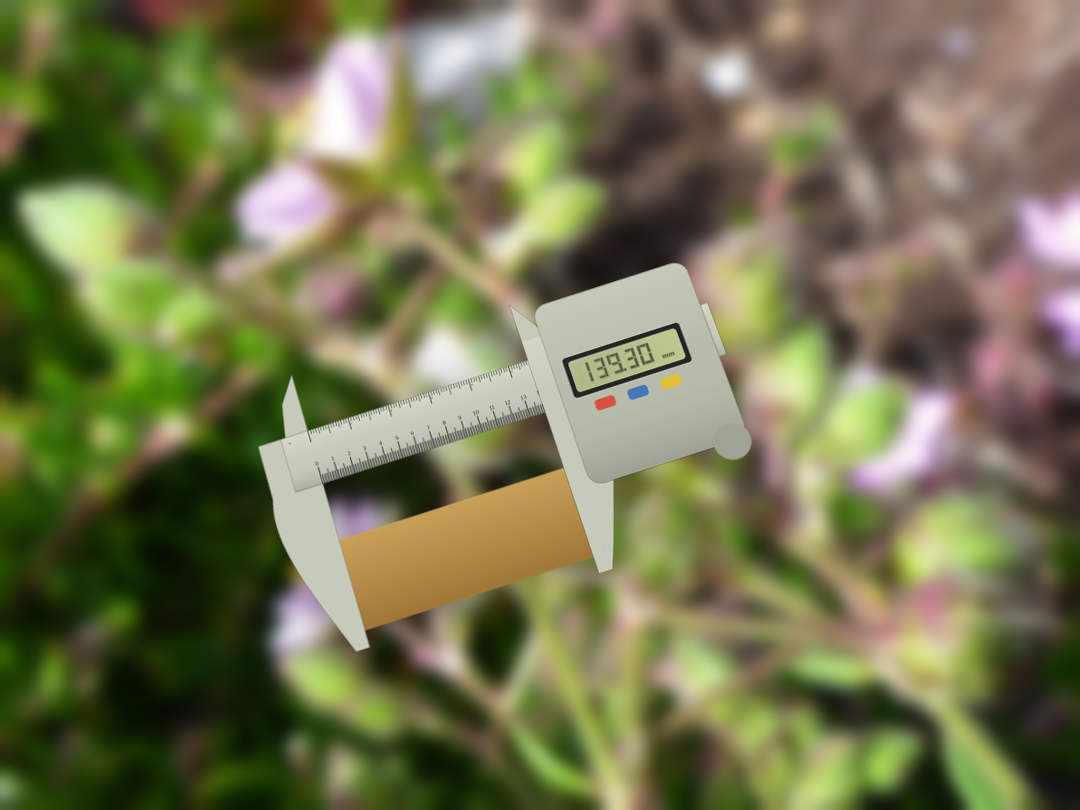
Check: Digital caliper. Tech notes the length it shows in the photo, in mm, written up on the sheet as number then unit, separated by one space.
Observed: 139.30 mm
